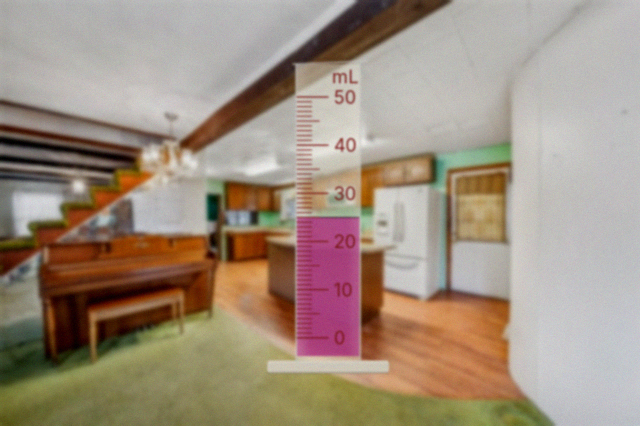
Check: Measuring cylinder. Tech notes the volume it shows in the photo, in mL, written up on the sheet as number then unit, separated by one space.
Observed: 25 mL
